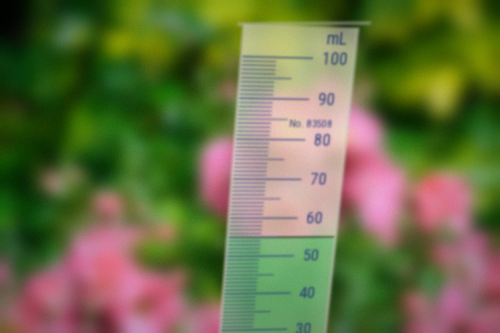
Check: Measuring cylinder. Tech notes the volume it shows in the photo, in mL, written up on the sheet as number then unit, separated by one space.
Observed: 55 mL
